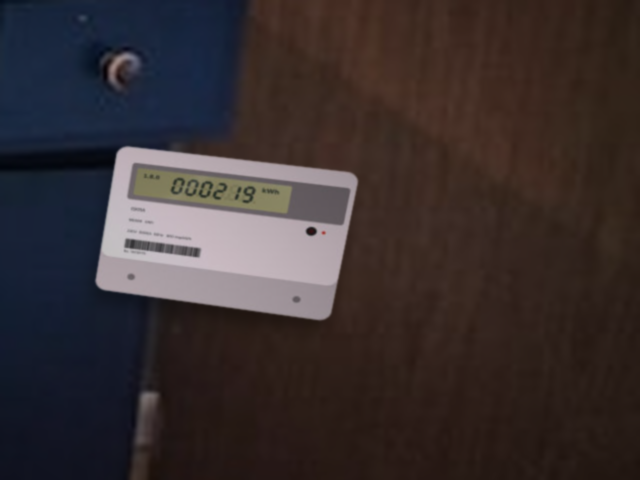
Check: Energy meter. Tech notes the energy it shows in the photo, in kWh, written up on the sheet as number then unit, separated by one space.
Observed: 219 kWh
